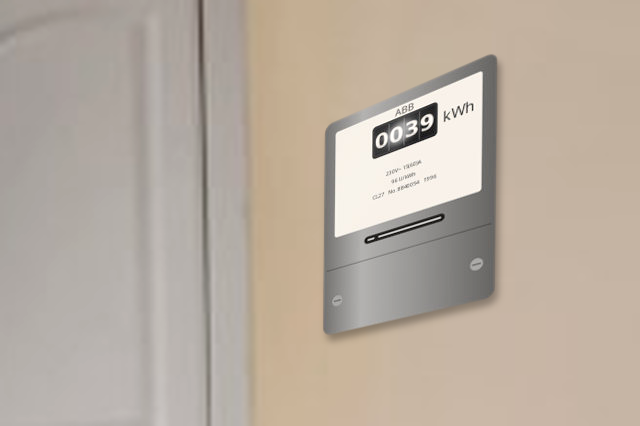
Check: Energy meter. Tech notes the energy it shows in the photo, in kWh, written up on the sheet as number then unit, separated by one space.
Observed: 39 kWh
